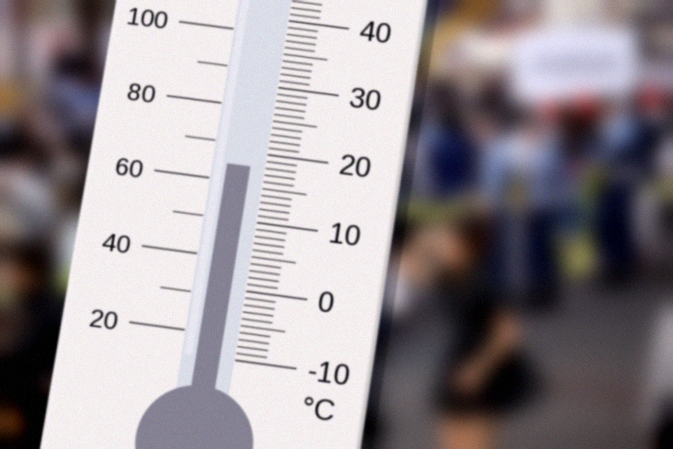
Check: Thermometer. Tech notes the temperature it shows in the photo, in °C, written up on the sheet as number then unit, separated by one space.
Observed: 18 °C
